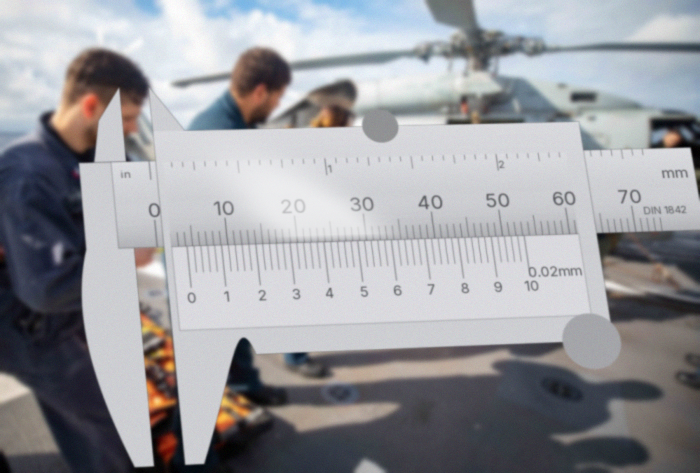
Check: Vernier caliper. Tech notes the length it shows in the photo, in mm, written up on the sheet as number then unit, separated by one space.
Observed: 4.2 mm
